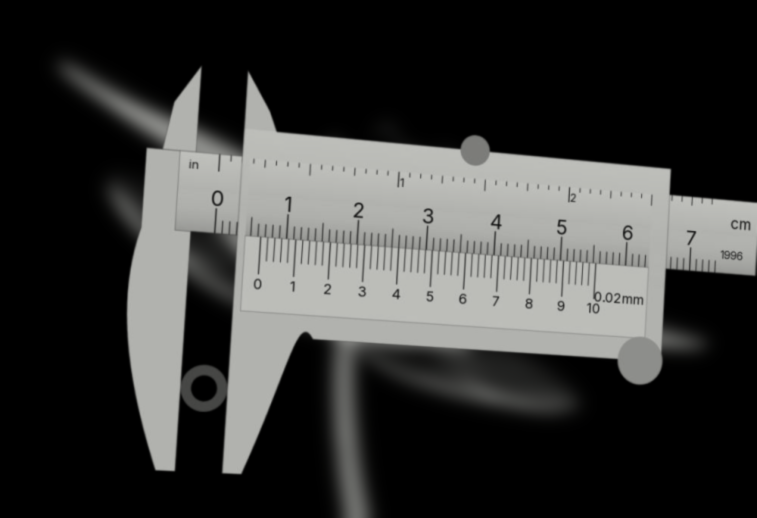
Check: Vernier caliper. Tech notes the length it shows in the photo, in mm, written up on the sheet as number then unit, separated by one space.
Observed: 6.4 mm
